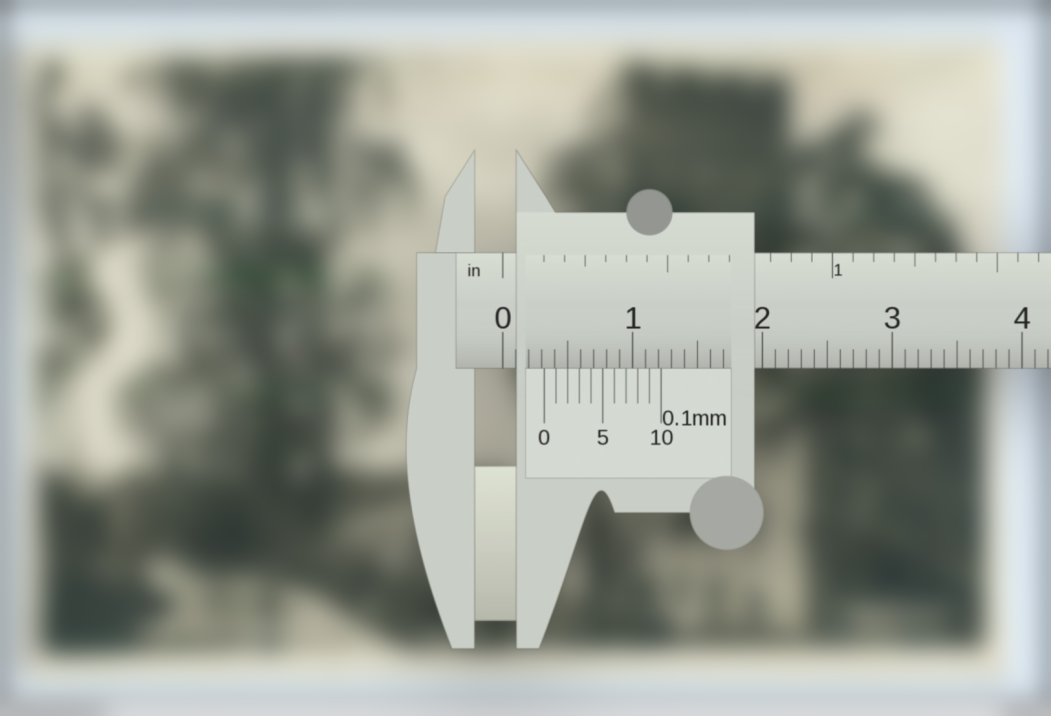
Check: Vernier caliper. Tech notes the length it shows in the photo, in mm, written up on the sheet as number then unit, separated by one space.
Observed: 3.2 mm
